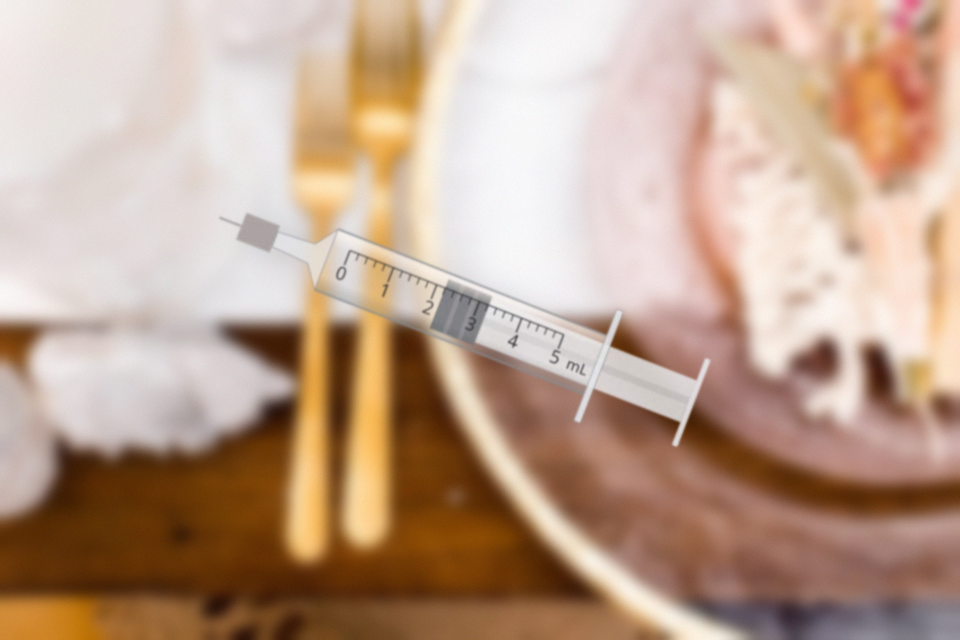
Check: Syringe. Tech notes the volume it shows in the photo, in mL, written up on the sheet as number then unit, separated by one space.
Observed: 2.2 mL
